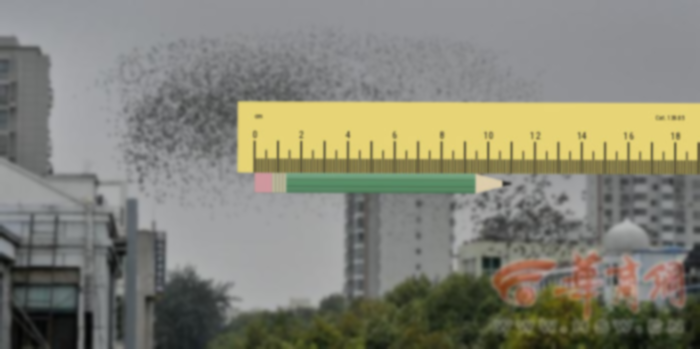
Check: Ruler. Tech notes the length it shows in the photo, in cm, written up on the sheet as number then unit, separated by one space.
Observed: 11 cm
